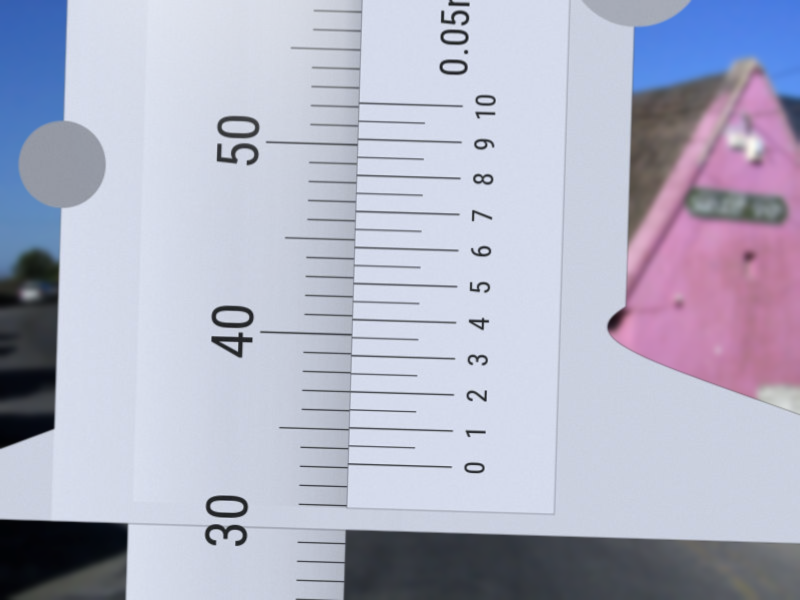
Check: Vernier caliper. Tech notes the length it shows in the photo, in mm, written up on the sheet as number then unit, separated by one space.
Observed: 33.2 mm
